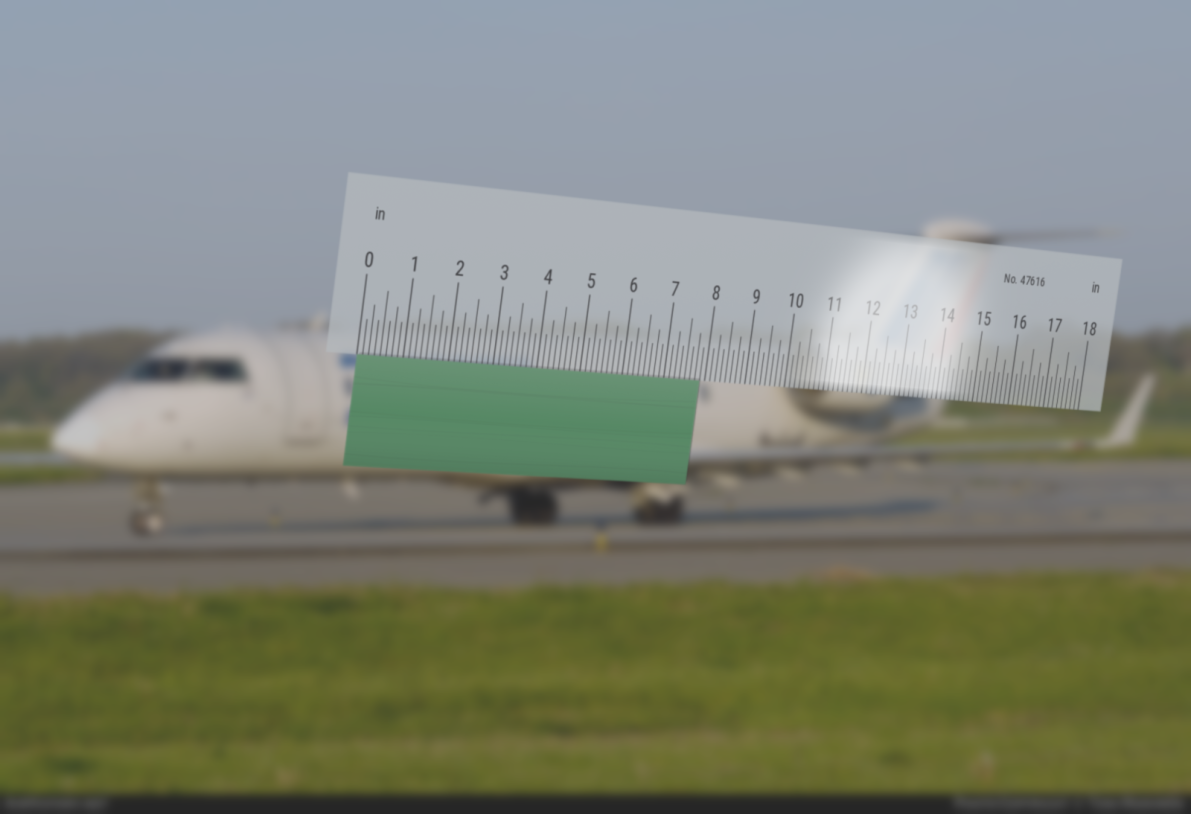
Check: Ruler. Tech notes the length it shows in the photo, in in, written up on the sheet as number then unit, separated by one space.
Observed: 7.875 in
